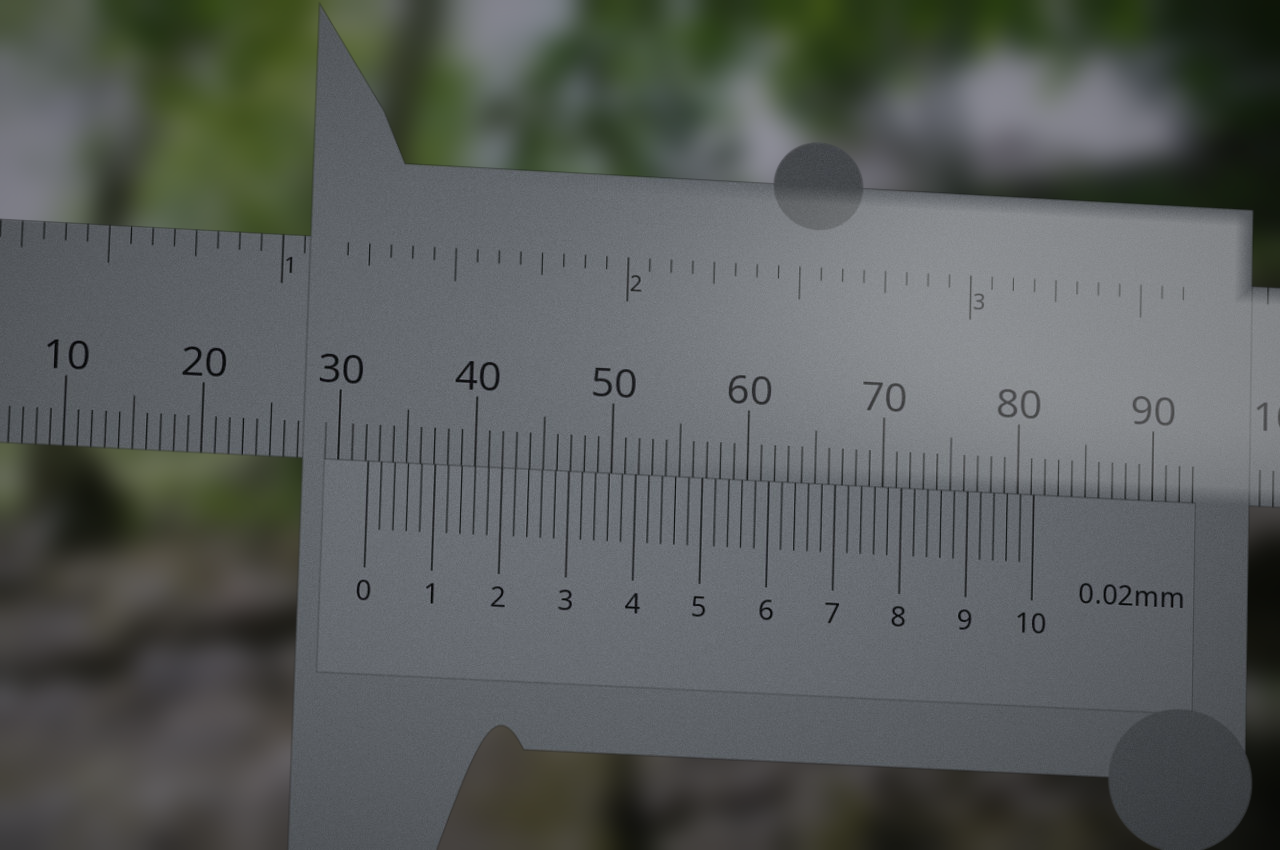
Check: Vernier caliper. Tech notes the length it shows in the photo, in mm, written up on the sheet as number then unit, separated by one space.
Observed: 32.2 mm
